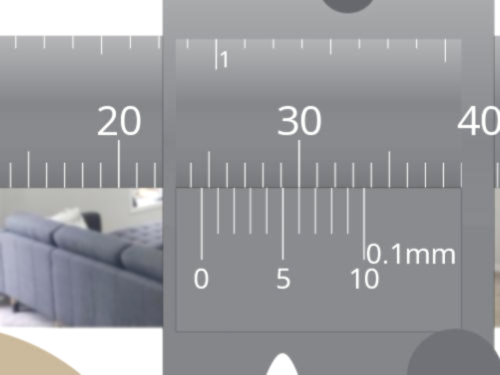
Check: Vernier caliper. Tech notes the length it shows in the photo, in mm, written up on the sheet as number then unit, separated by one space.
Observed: 24.6 mm
